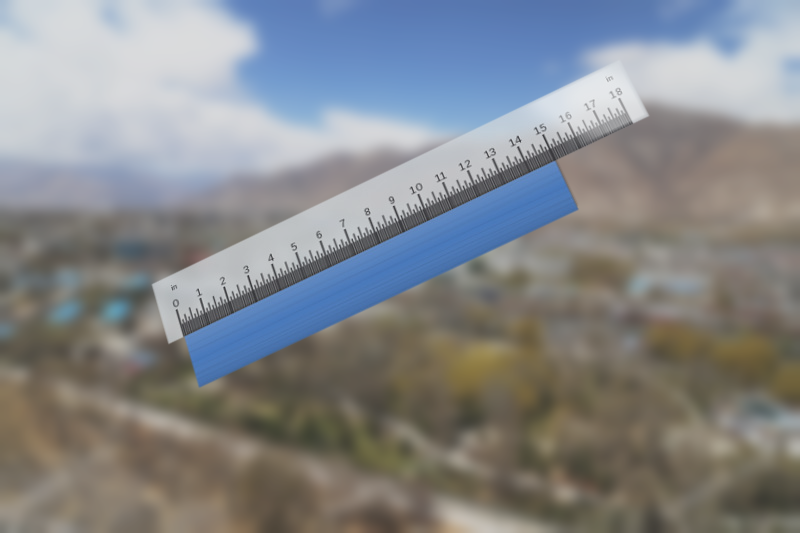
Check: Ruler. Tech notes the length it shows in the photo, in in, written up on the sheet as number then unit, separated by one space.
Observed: 15 in
